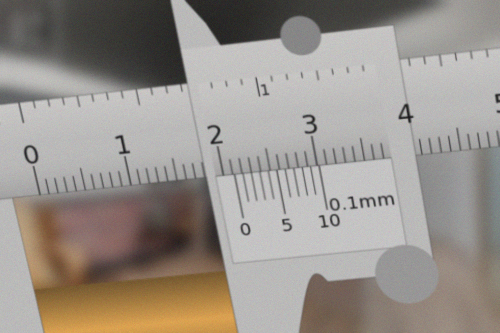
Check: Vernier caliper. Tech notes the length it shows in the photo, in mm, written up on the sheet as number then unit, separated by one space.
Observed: 21.2 mm
